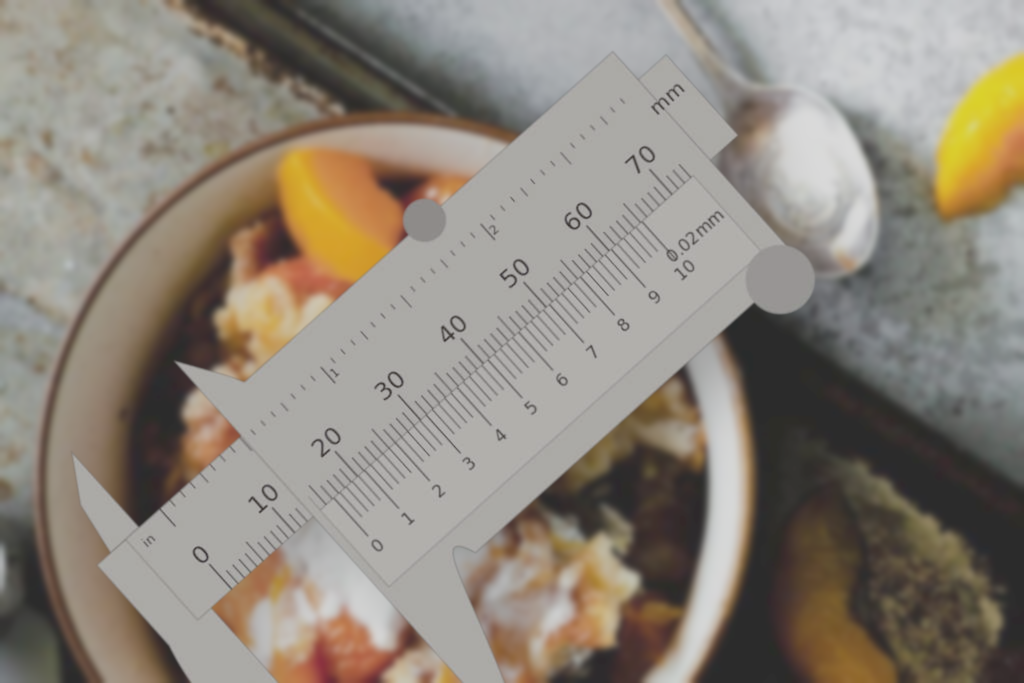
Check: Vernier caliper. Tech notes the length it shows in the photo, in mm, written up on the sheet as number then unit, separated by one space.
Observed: 16.2 mm
